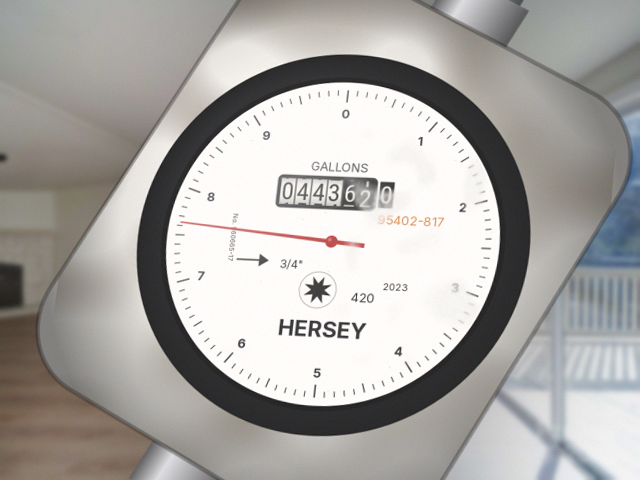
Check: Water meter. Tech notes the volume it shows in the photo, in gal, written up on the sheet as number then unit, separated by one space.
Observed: 443617.6 gal
